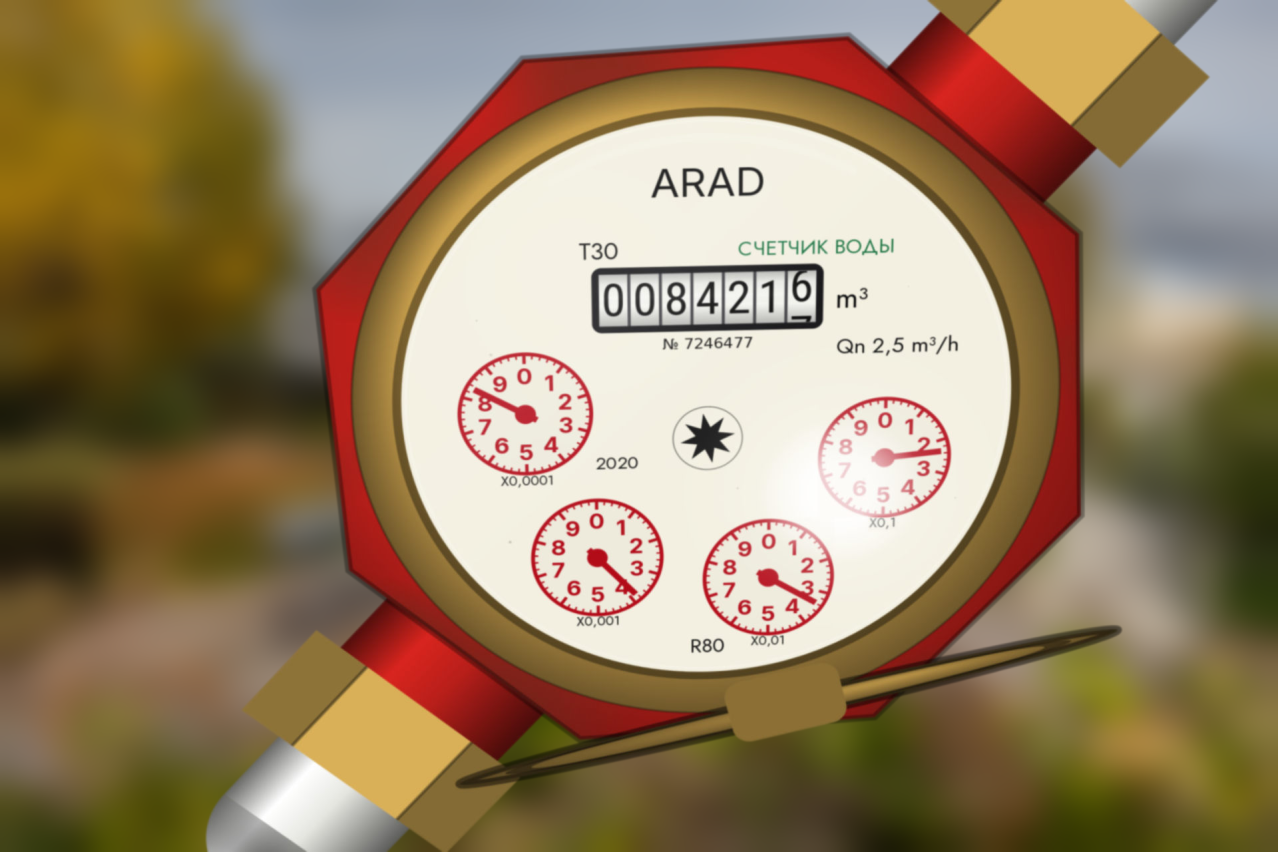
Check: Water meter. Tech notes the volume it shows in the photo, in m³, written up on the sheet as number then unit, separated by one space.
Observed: 84216.2338 m³
